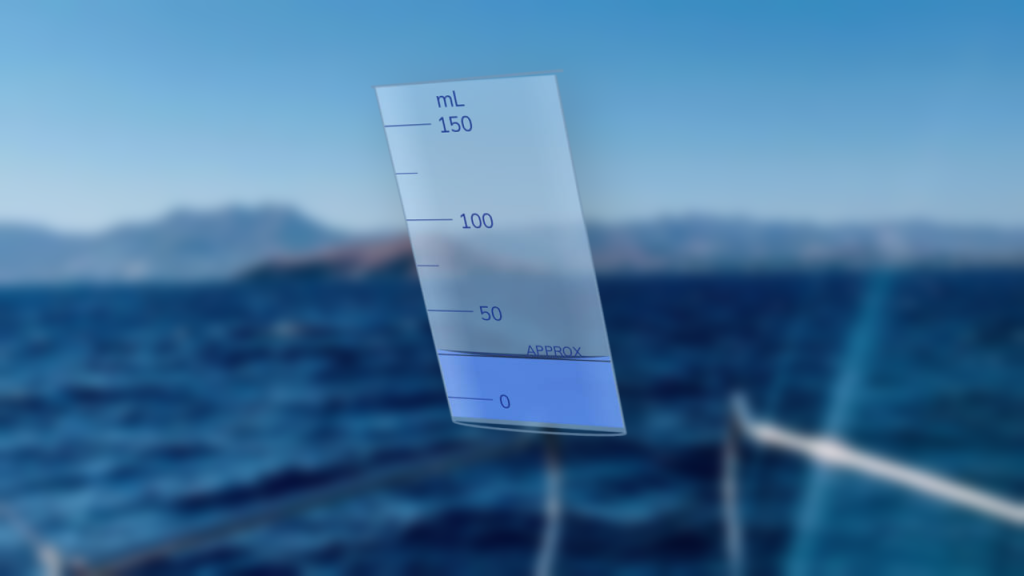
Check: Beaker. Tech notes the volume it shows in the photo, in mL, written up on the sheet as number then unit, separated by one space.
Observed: 25 mL
